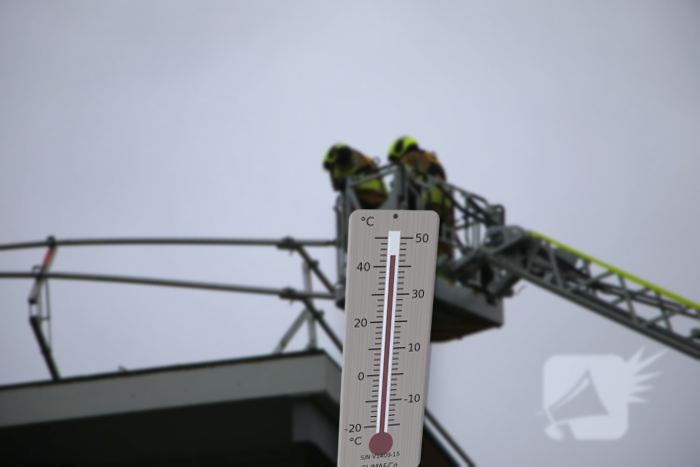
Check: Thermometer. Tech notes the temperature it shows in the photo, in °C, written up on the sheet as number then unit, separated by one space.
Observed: 44 °C
